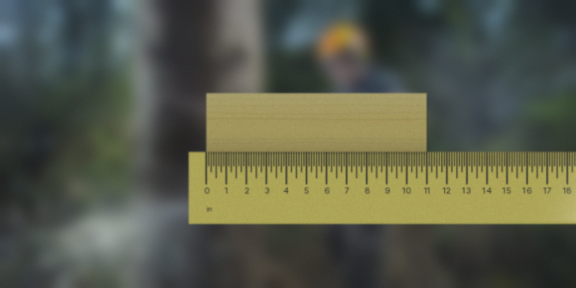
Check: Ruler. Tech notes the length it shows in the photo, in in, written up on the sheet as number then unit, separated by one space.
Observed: 11 in
